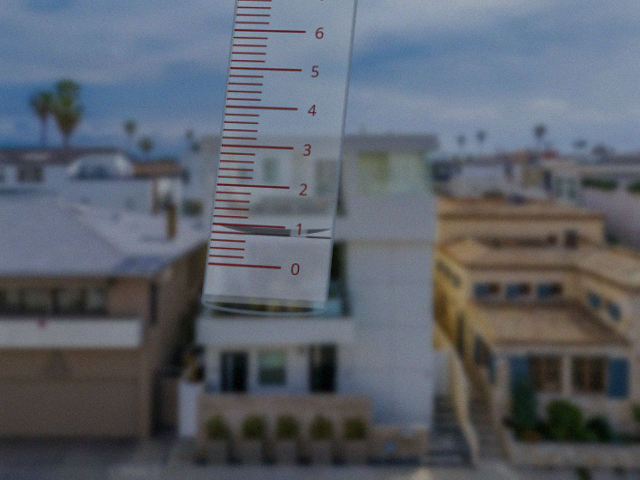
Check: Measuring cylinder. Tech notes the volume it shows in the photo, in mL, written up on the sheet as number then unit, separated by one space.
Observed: 0.8 mL
